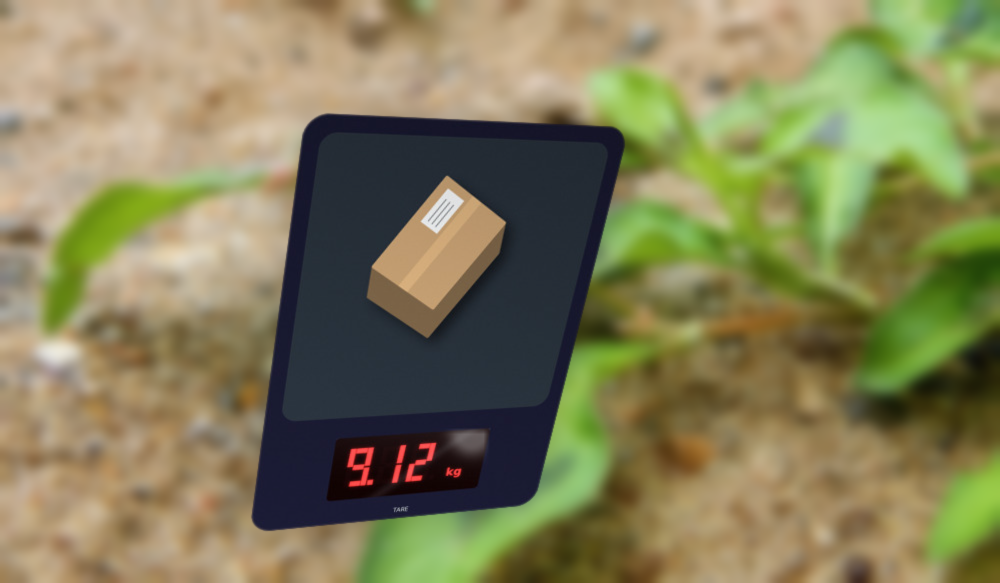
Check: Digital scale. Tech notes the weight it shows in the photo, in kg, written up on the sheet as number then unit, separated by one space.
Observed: 9.12 kg
